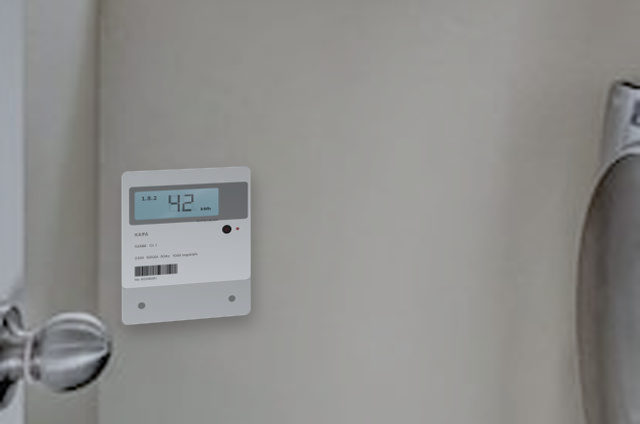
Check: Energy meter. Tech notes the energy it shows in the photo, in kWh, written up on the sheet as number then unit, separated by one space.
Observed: 42 kWh
